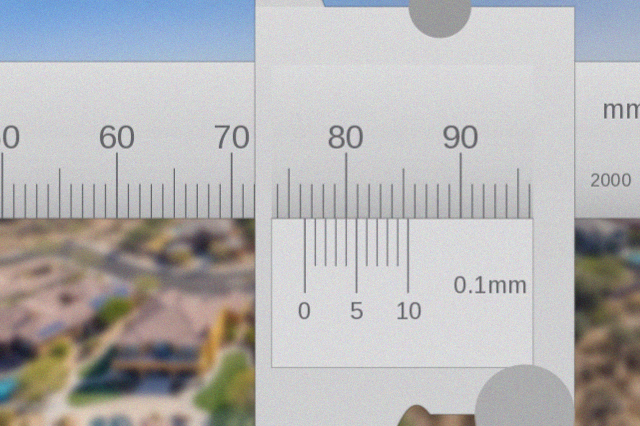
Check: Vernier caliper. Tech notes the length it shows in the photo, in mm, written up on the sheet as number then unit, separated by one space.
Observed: 76.4 mm
